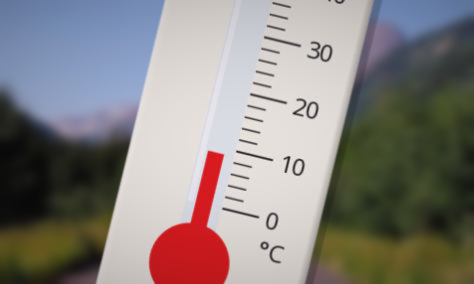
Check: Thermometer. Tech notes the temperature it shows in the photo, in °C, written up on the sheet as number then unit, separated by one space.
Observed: 9 °C
